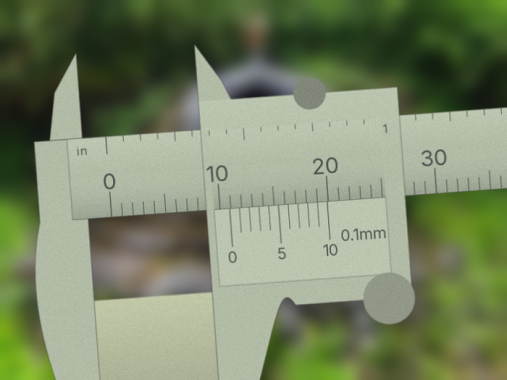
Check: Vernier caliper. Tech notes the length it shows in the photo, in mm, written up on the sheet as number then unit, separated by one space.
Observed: 10.9 mm
